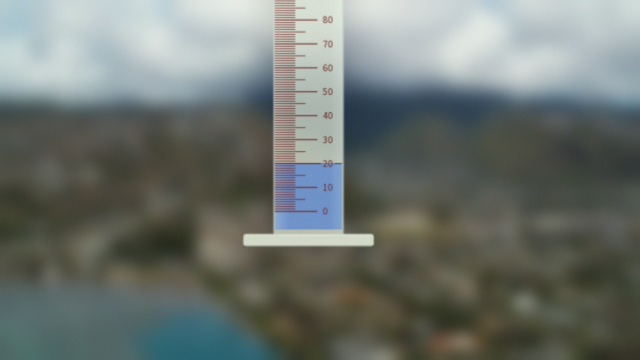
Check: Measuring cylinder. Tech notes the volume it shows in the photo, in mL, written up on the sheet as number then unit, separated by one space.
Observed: 20 mL
